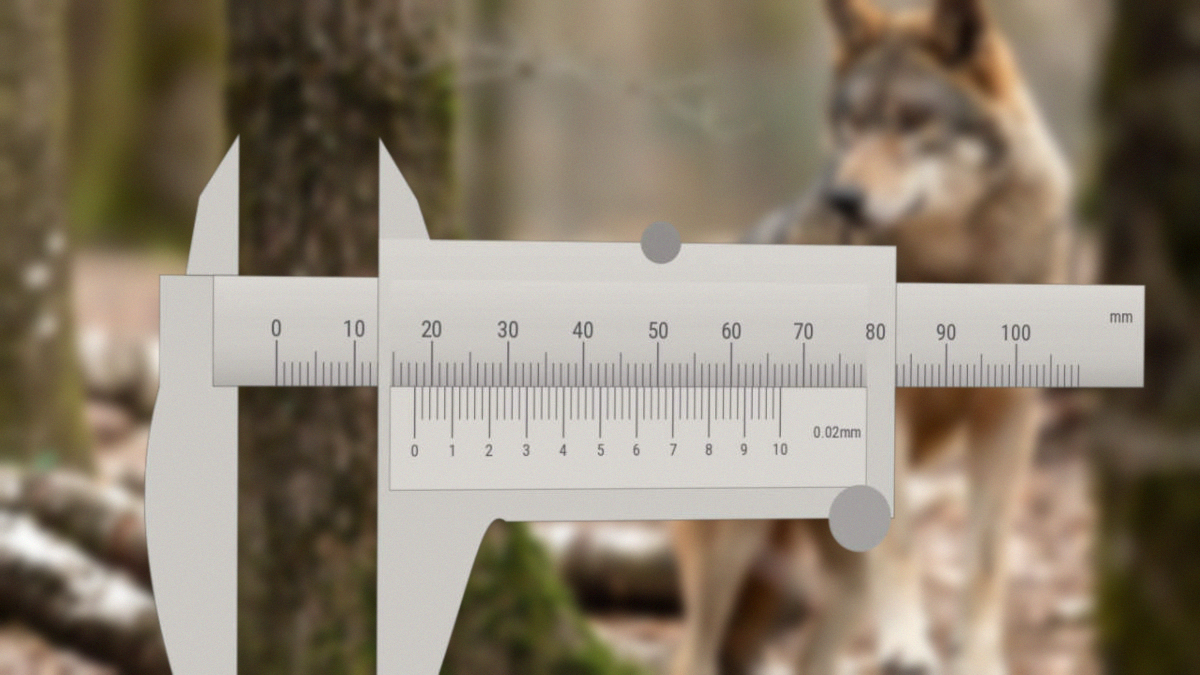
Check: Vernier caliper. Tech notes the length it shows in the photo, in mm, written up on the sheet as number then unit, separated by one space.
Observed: 17.8 mm
